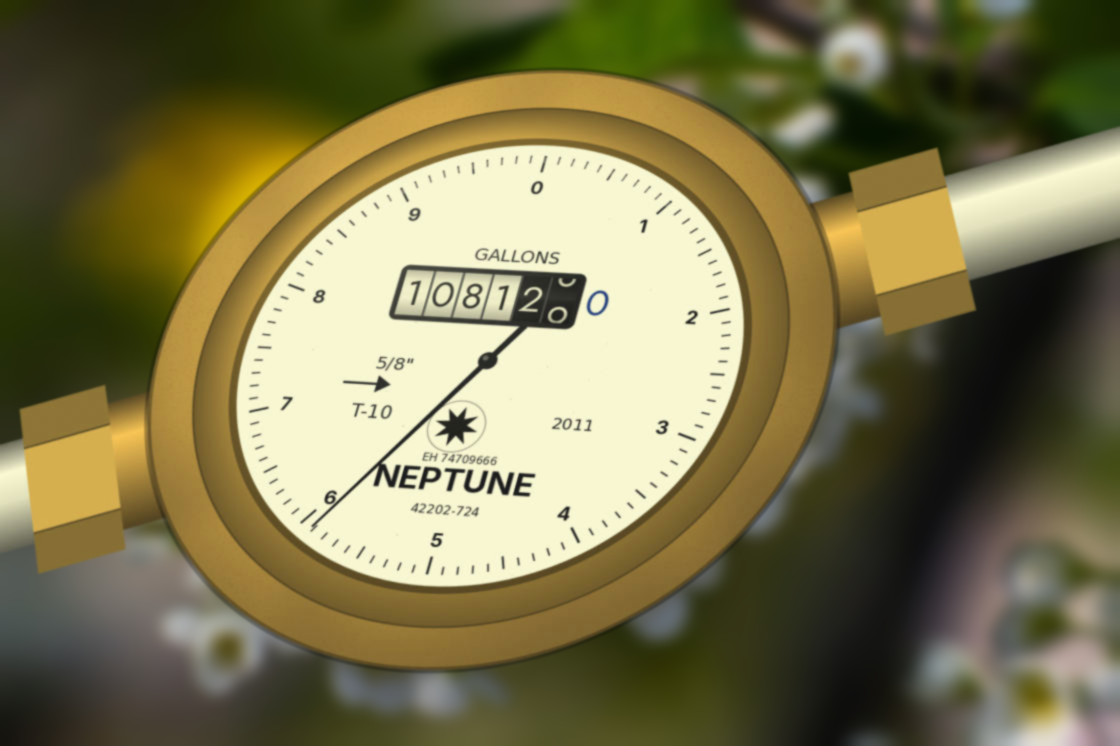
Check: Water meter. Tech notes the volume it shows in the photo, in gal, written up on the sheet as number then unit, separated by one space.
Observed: 1081285.9 gal
